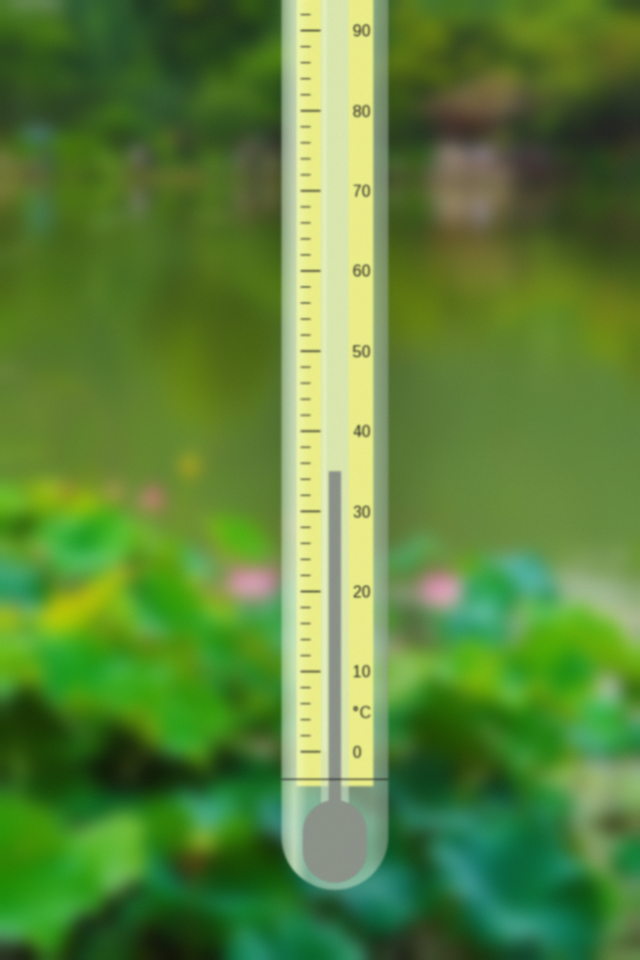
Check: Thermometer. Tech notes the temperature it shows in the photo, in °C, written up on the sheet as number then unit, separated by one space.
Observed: 35 °C
